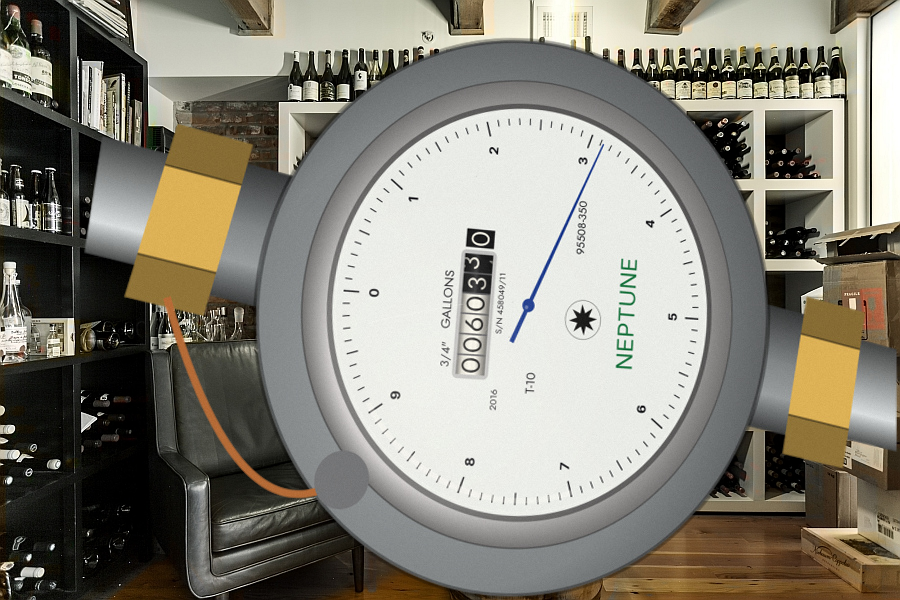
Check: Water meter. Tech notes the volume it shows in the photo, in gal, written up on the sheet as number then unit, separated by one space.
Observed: 60333.1 gal
